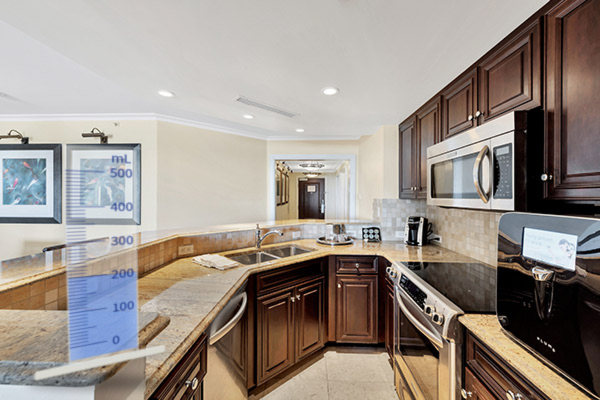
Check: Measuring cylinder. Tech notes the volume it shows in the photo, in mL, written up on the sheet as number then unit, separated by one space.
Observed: 200 mL
